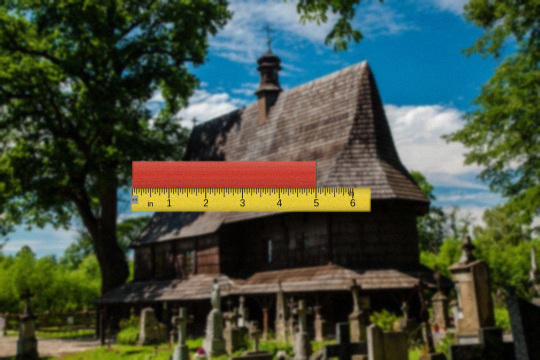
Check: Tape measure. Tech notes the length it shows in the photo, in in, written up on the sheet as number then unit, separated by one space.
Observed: 5 in
